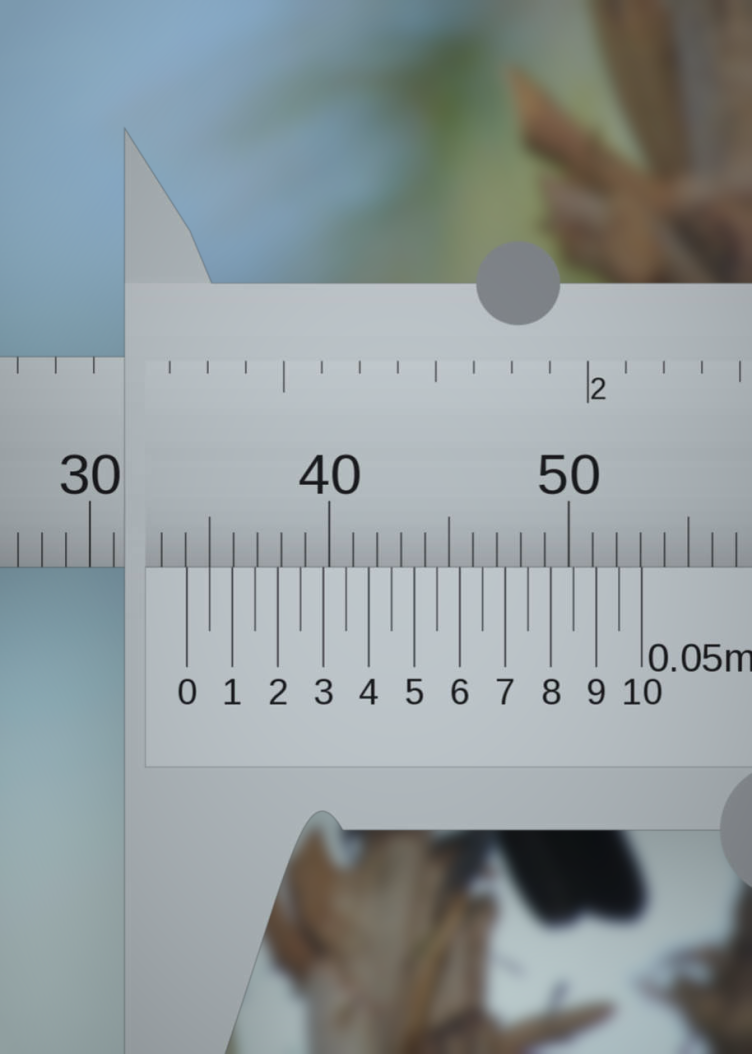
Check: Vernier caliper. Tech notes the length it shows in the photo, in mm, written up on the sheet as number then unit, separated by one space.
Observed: 34.05 mm
